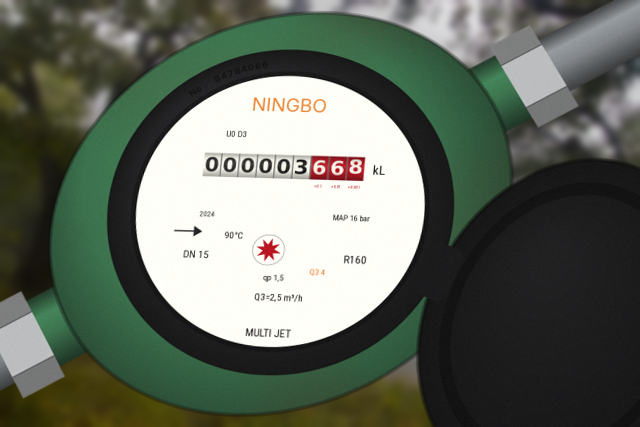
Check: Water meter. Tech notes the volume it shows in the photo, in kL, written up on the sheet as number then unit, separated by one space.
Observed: 3.668 kL
